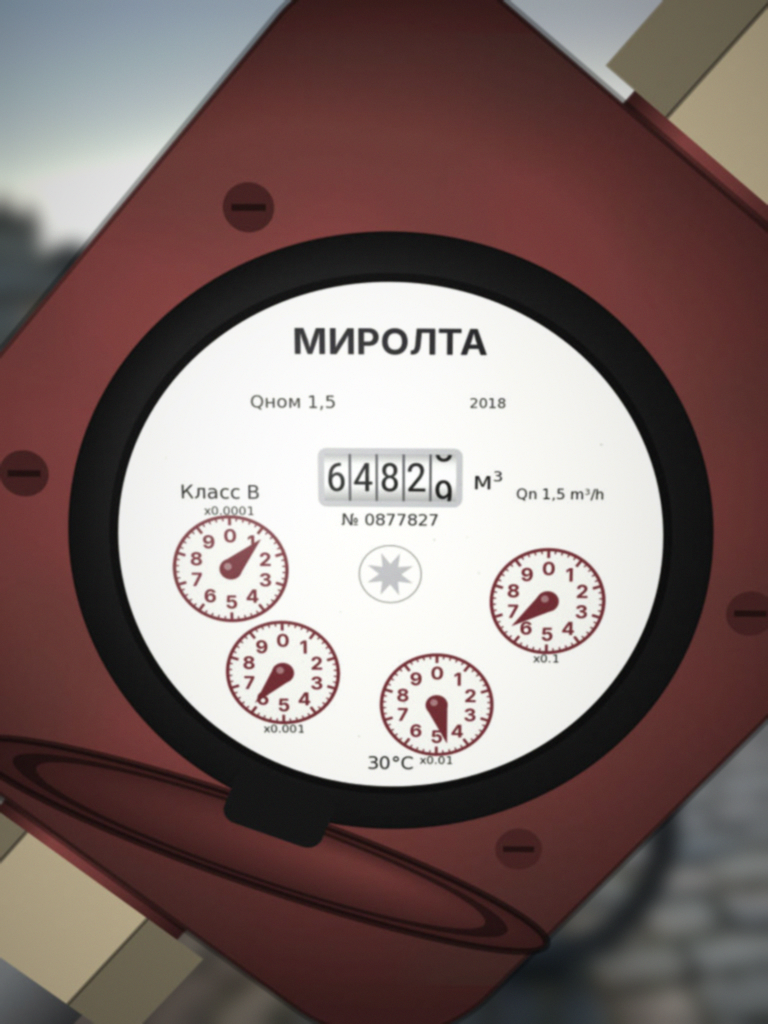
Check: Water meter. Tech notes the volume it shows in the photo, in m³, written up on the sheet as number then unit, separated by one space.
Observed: 64828.6461 m³
